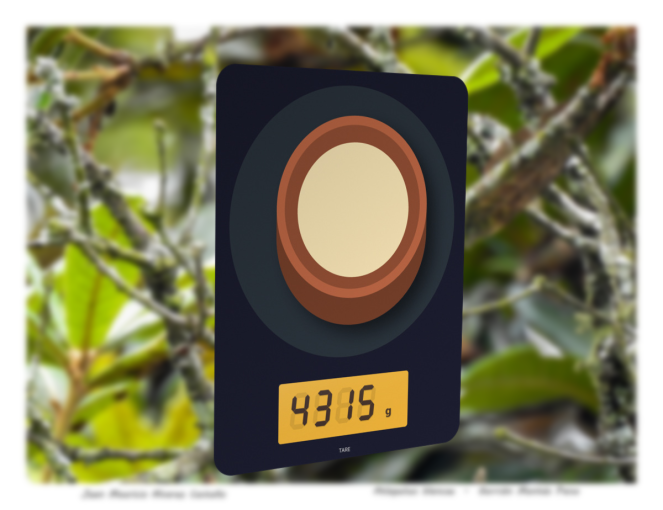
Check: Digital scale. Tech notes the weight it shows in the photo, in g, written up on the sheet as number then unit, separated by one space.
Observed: 4315 g
